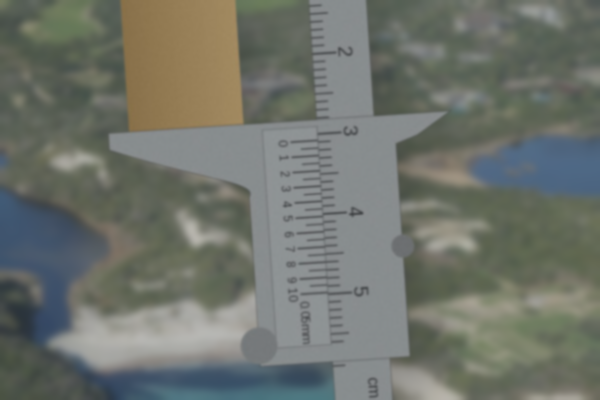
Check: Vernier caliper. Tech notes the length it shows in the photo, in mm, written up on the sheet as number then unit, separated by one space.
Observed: 30.8 mm
